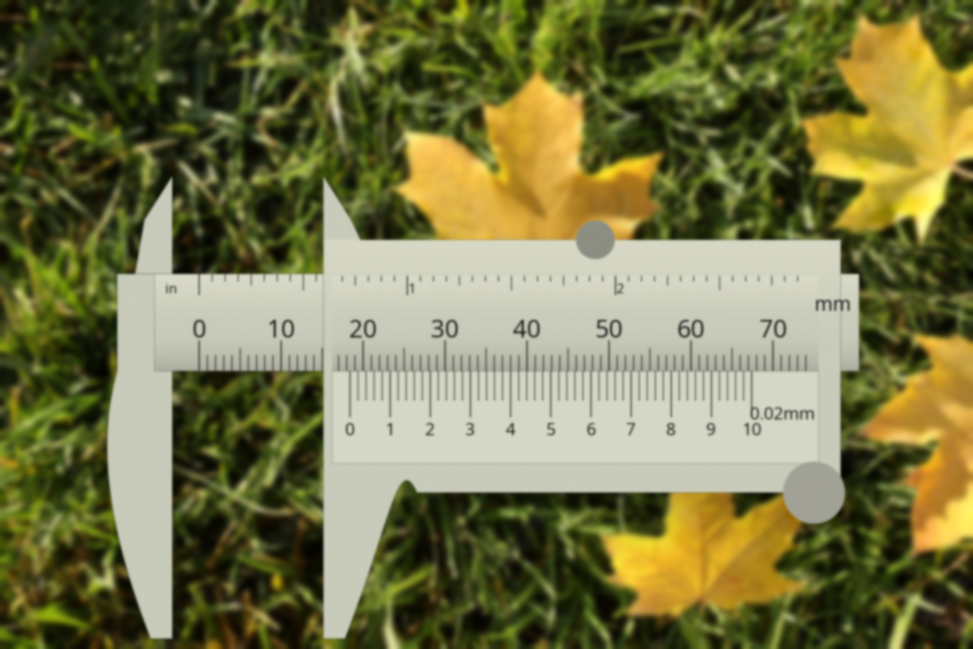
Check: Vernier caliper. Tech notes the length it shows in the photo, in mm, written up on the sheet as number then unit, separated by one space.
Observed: 18.4 mm
